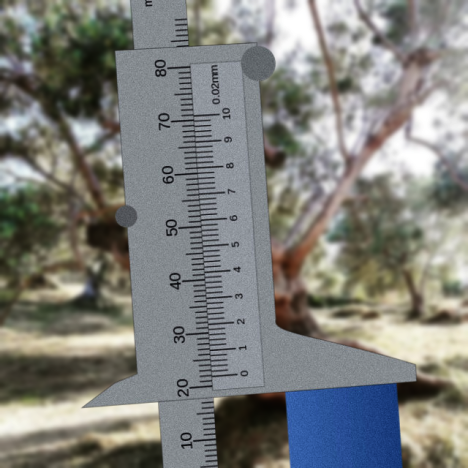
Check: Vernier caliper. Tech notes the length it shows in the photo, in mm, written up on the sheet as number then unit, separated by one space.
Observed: 21.8 mm
